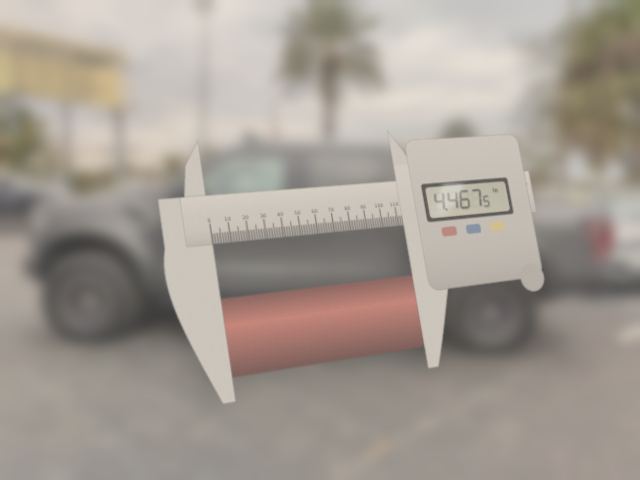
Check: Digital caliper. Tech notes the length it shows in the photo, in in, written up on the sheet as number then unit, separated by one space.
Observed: 4.4675 in
